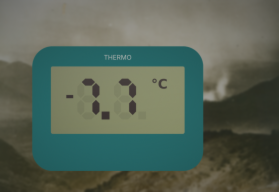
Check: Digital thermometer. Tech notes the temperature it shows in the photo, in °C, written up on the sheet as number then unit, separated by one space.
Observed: -7.7 °C
